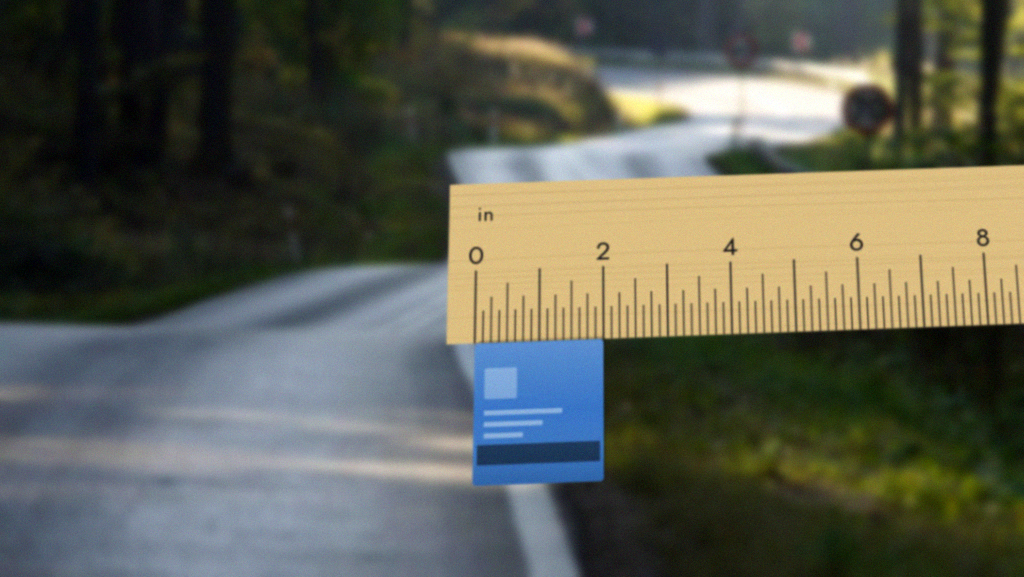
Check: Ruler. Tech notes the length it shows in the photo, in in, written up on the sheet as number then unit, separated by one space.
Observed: 2 in
